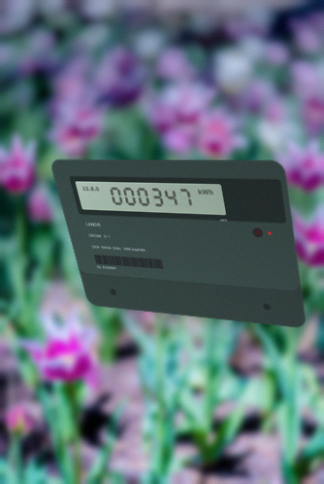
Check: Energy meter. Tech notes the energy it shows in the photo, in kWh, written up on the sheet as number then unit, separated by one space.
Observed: 347 kWh
